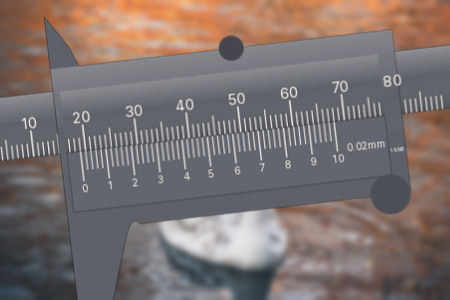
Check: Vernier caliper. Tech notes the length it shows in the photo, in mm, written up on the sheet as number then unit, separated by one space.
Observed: 19.0 mm
